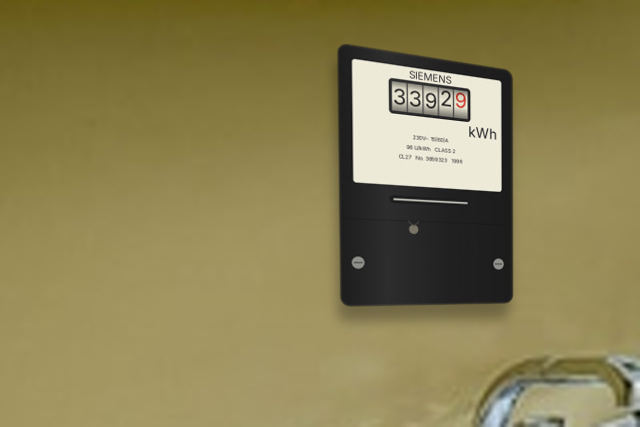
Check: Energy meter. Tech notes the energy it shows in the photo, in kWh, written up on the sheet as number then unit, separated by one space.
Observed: 3392.9 kWh
